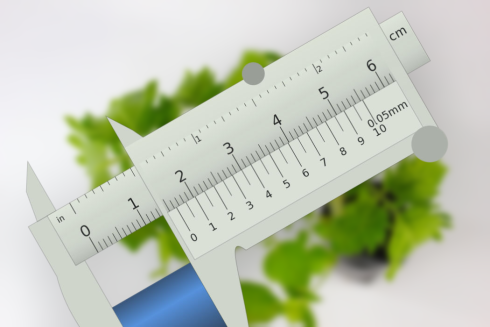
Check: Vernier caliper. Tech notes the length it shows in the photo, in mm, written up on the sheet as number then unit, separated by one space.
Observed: 16.4 mm
